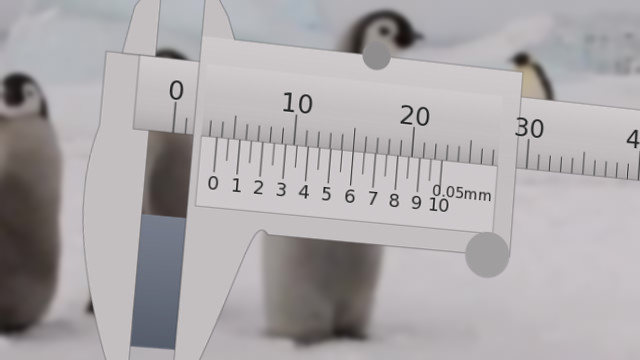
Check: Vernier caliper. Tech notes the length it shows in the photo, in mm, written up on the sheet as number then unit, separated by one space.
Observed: 3.6 mm
